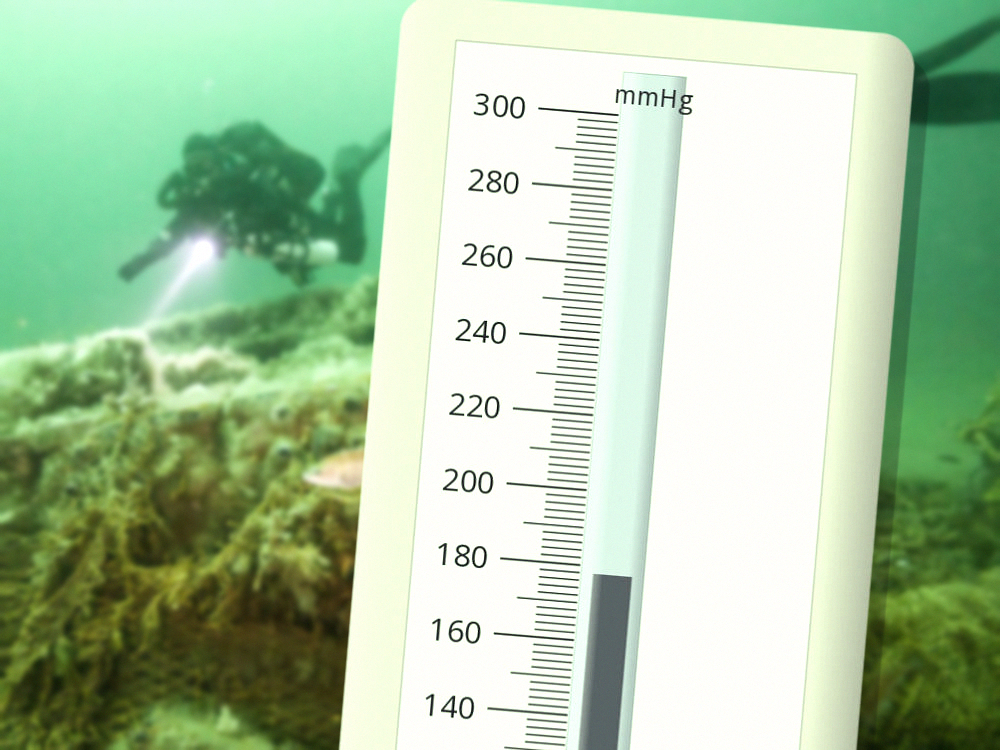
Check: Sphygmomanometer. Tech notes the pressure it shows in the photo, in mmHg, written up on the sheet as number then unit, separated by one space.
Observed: 178 mmHg
